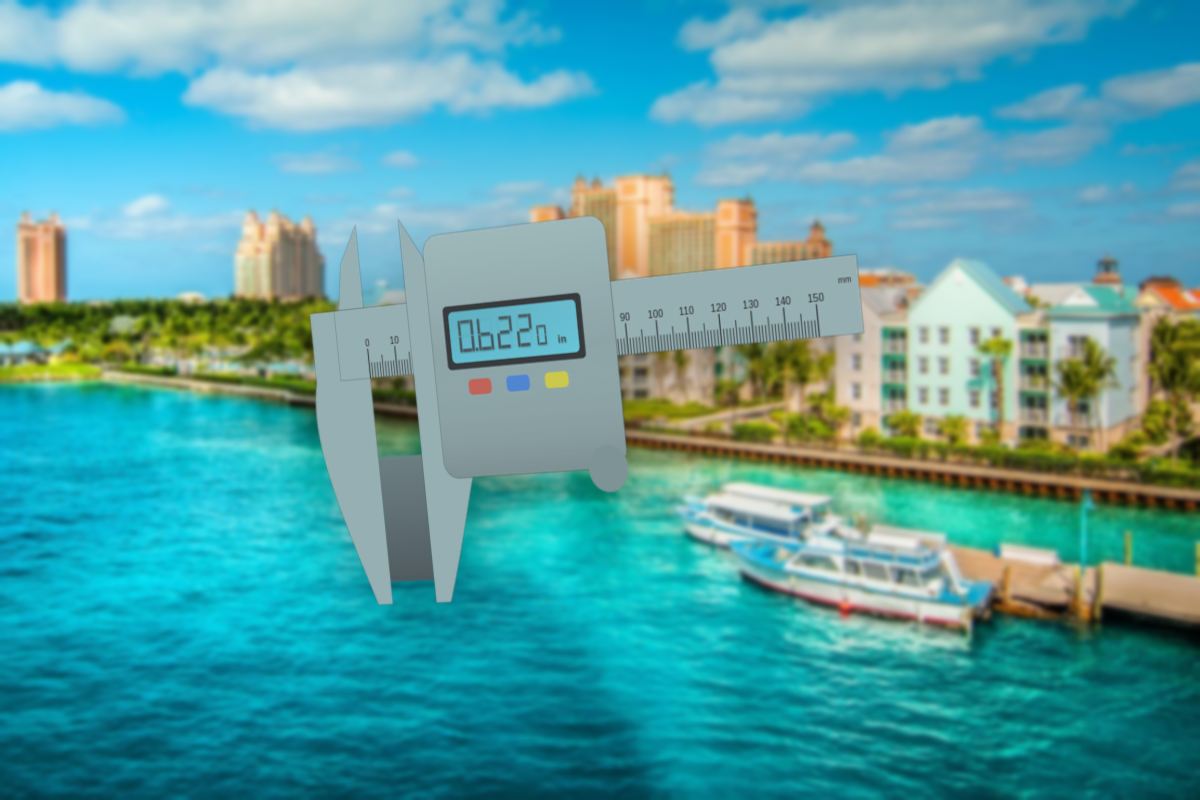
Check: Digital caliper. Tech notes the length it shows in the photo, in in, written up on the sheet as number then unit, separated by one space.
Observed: 0.6220 in
